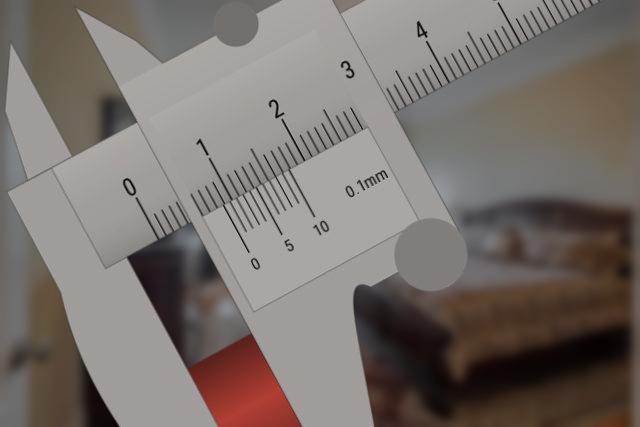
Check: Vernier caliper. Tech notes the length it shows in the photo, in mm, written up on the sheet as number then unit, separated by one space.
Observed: 8.8 mm
